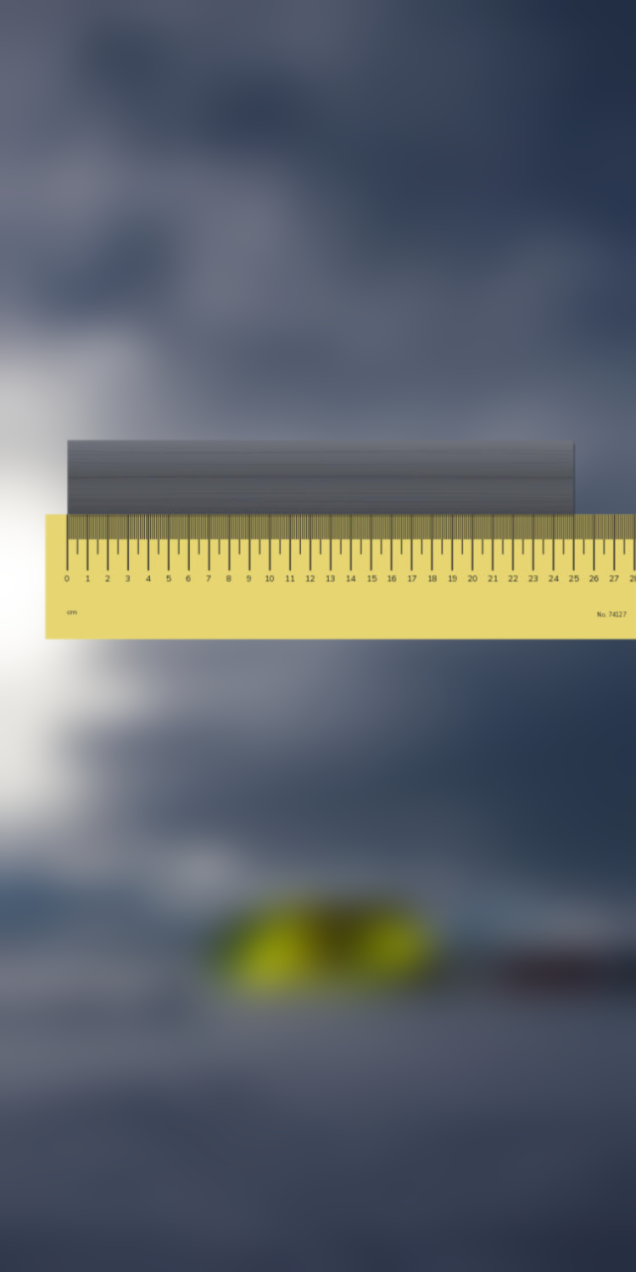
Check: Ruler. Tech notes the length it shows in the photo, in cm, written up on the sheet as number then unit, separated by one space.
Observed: 25 cm
